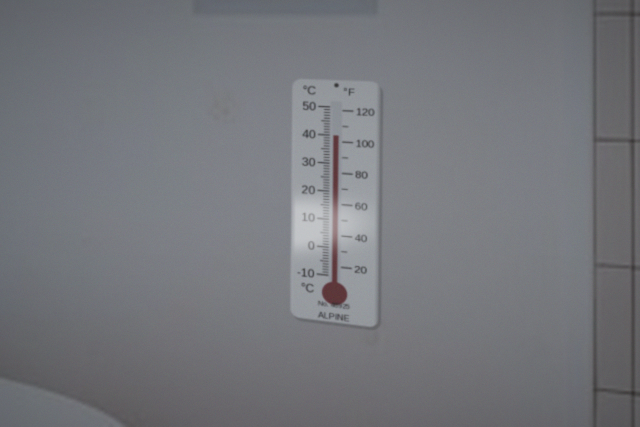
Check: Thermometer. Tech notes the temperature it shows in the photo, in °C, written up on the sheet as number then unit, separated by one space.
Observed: 40 °C
